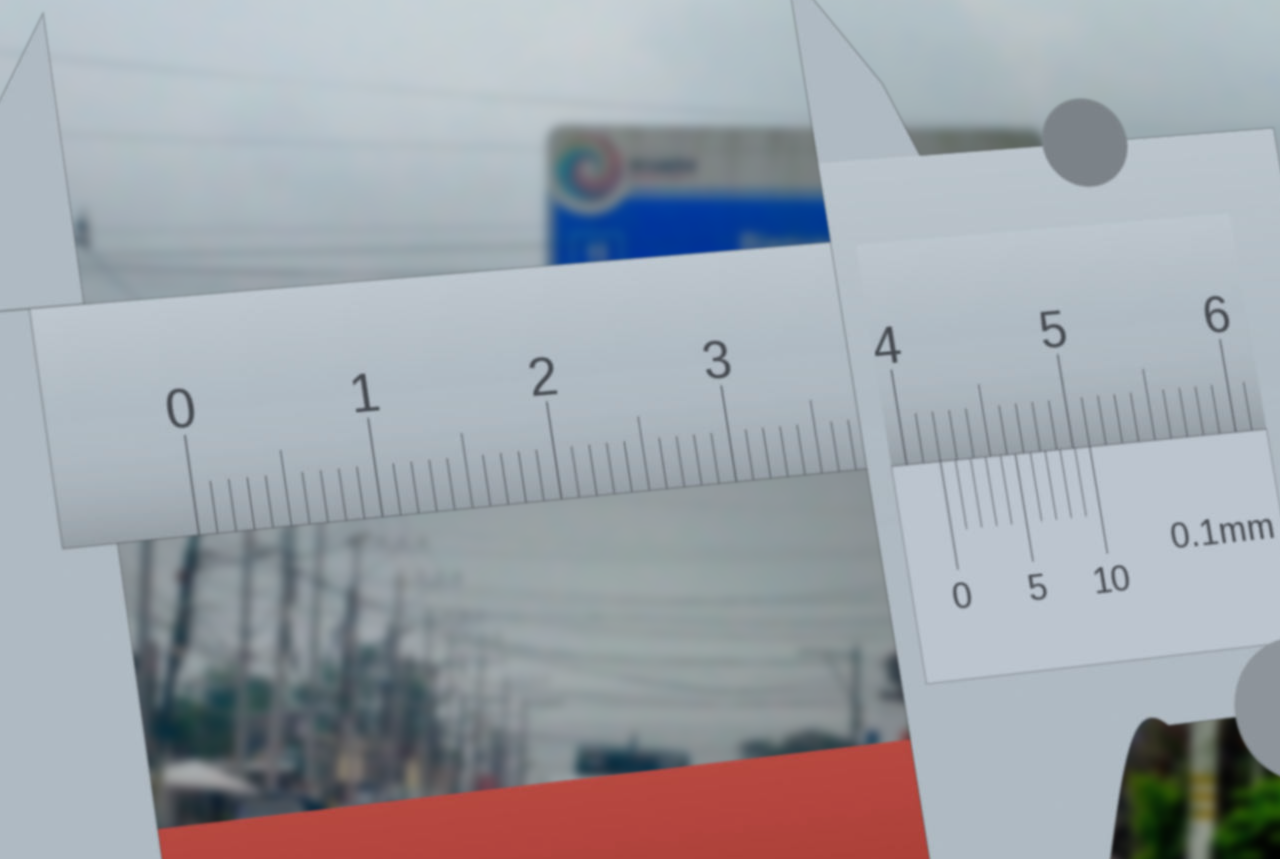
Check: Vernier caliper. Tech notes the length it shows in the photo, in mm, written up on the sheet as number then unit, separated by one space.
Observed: 42.0 mm
